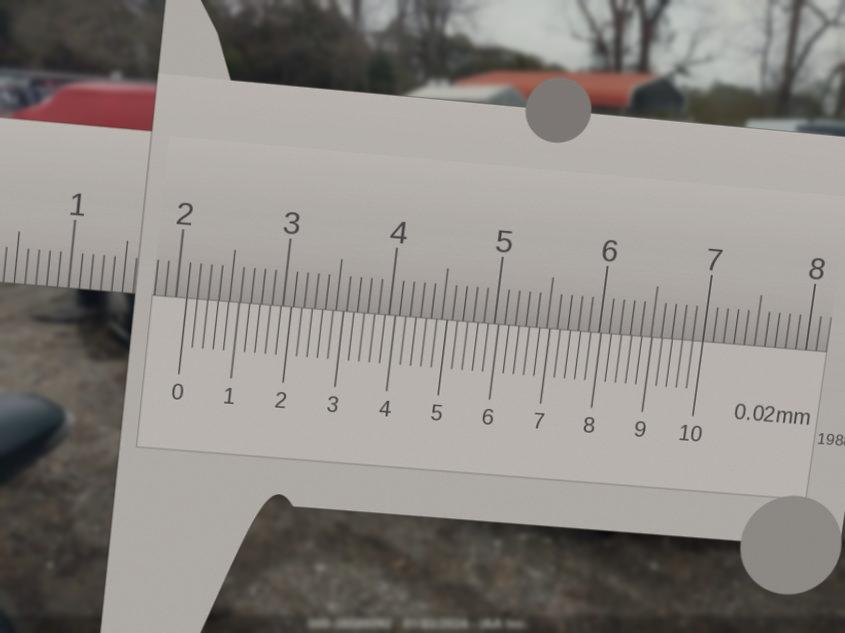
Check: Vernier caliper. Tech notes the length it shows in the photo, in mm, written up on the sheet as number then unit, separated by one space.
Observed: 21.0 mm
